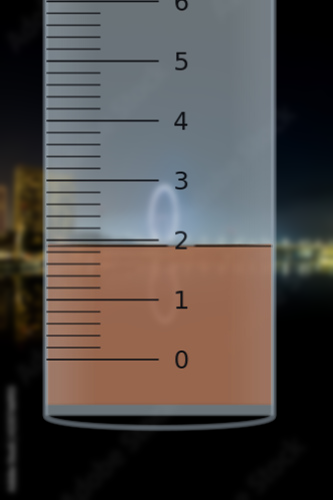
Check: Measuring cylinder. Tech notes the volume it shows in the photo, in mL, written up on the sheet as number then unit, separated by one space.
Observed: 1.9 mL
